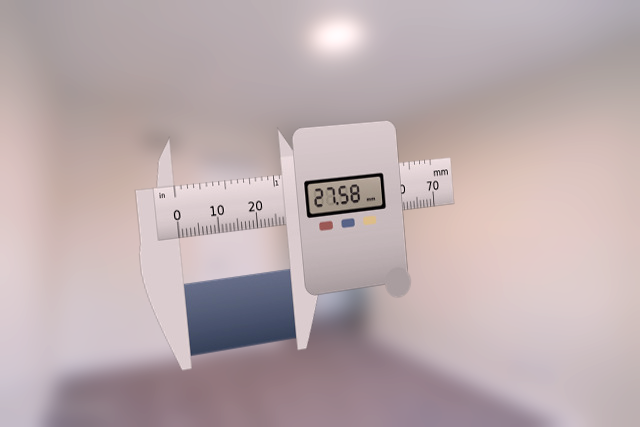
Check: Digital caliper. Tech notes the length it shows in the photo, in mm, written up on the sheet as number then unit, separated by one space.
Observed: 27.58 mm
